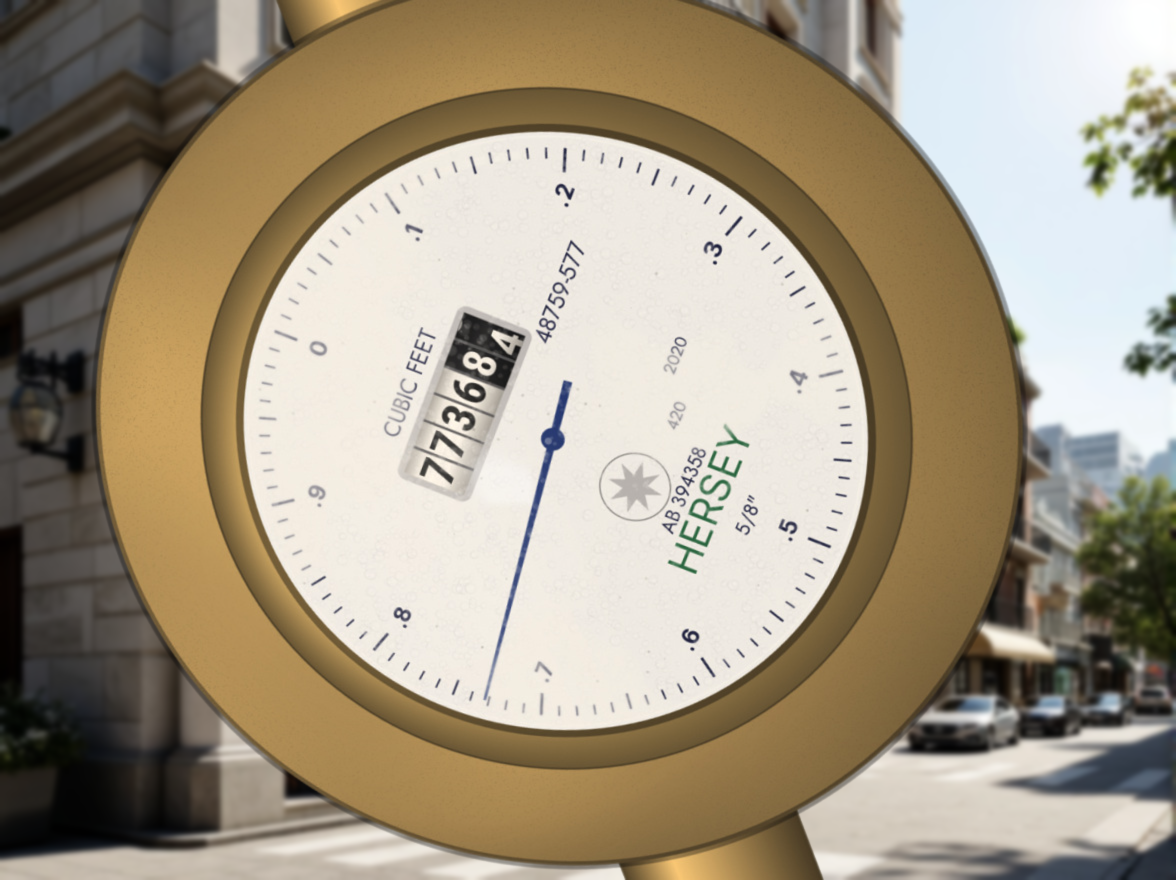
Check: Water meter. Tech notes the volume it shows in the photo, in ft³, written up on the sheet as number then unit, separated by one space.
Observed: 773683.73 ft³
